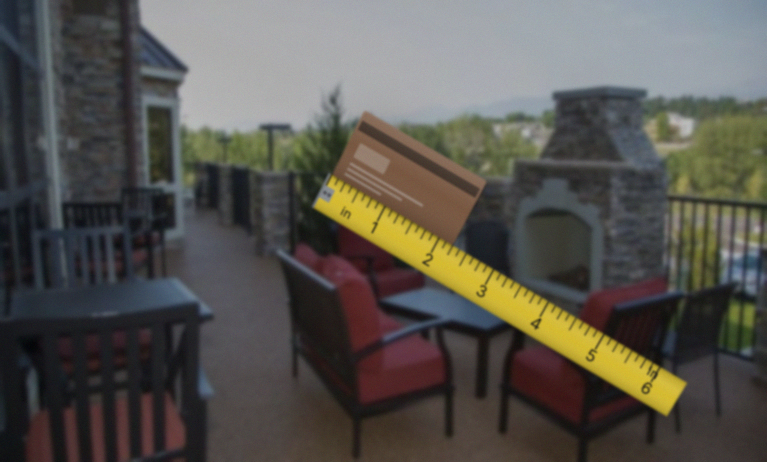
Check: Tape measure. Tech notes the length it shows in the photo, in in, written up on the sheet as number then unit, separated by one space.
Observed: 2.25 in
